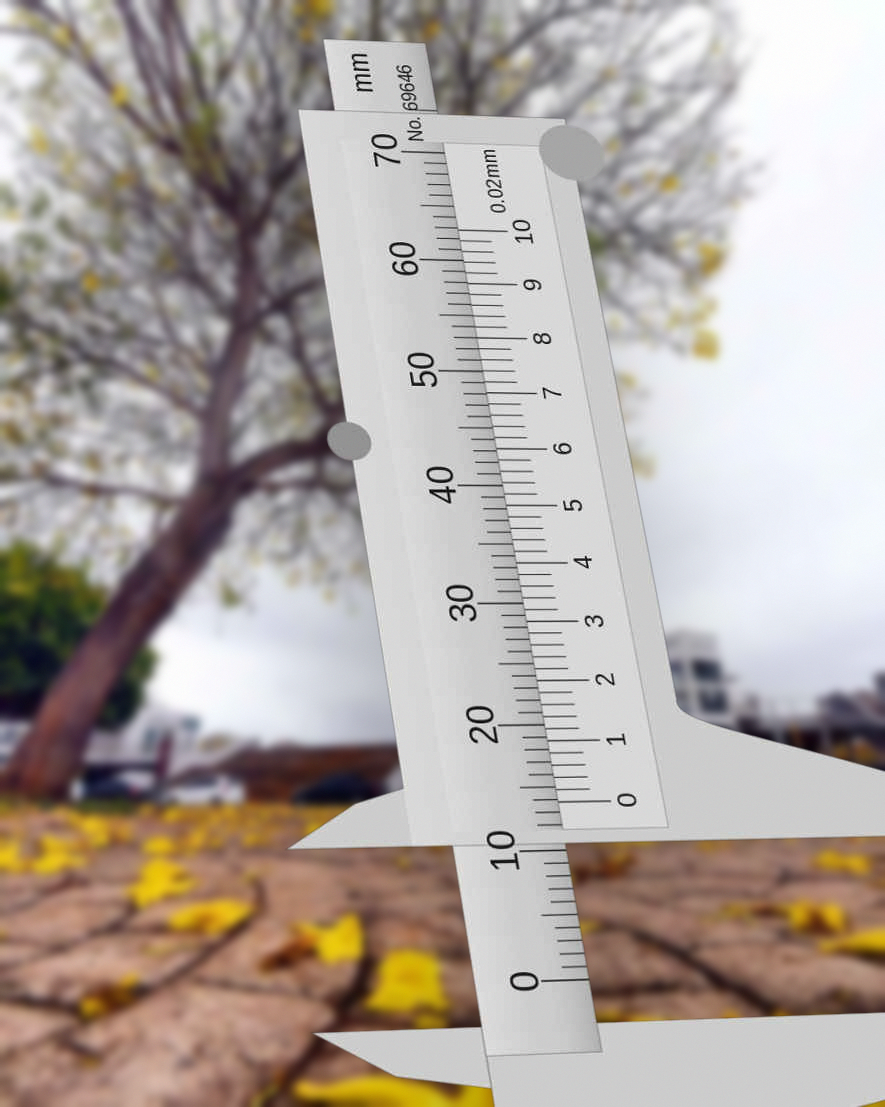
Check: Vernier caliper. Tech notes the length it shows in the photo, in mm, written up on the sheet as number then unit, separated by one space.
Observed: 13.8 mm
